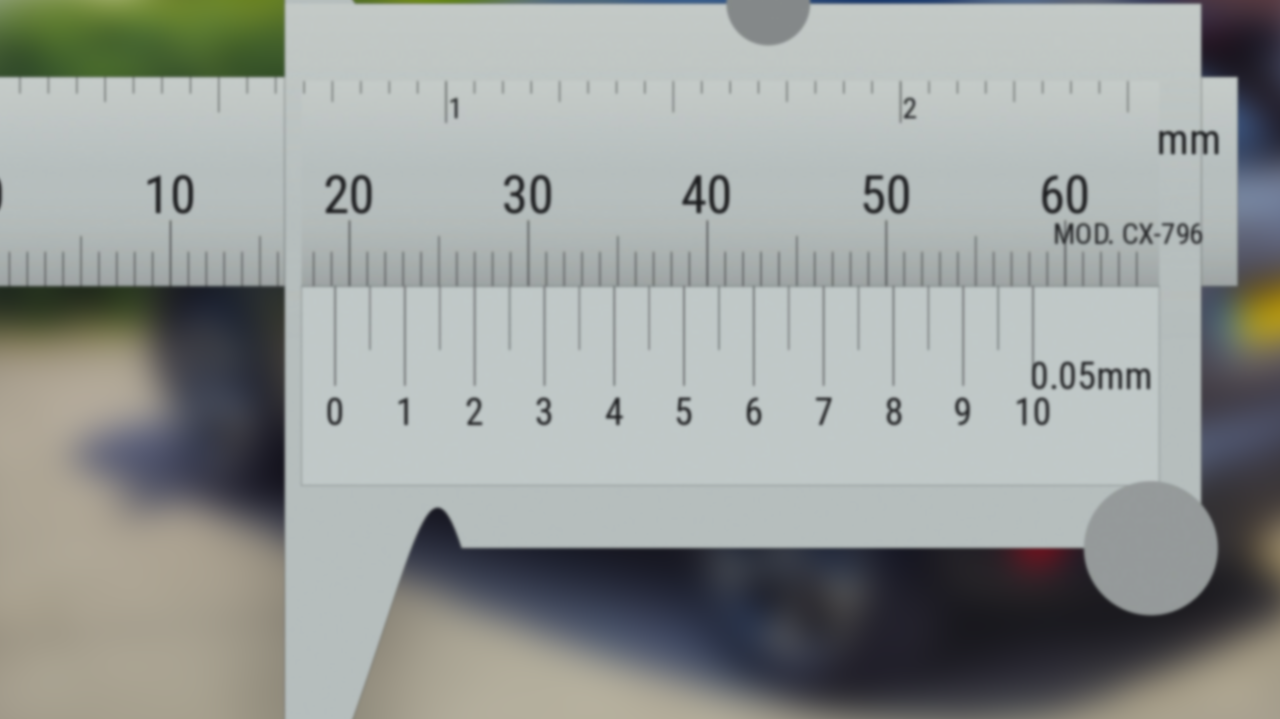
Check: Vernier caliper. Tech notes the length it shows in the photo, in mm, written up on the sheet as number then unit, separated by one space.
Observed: 19.2 mm
